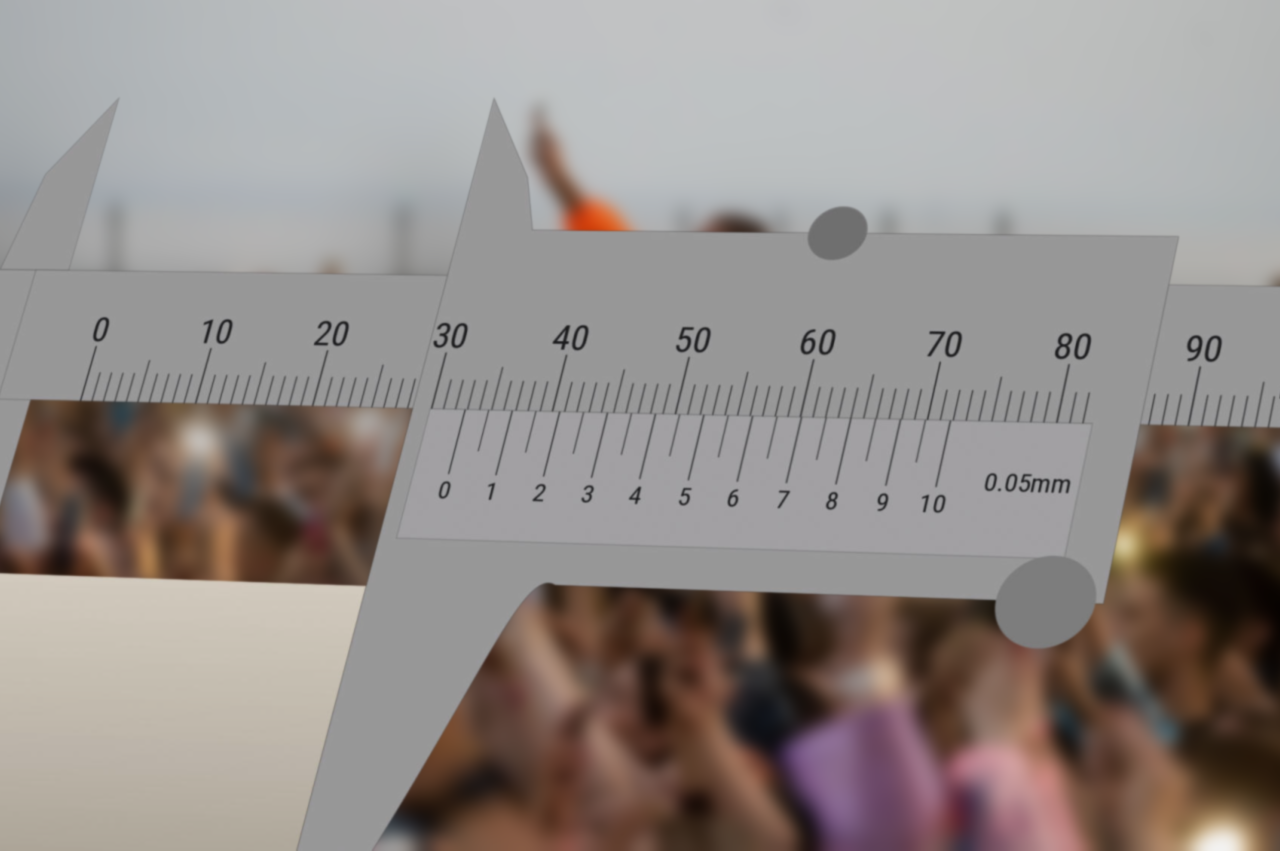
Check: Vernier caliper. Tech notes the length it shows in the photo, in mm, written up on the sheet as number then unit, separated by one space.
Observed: 32.8 mm
